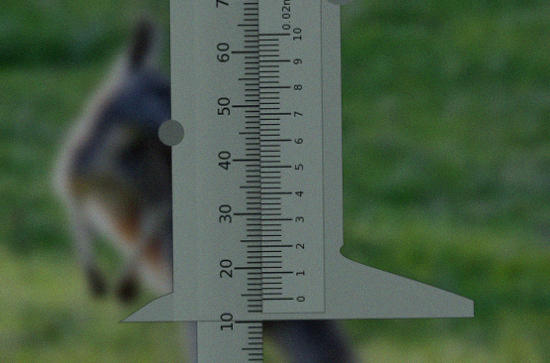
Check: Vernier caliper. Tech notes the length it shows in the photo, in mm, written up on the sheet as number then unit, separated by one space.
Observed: 14.2 mm
